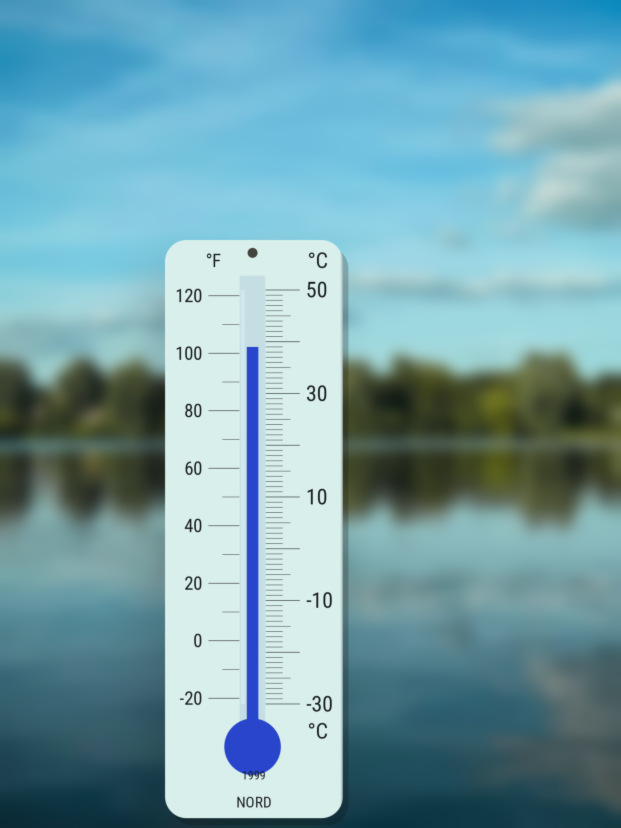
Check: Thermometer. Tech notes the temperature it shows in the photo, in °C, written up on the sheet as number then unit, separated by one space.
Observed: 39 °C
